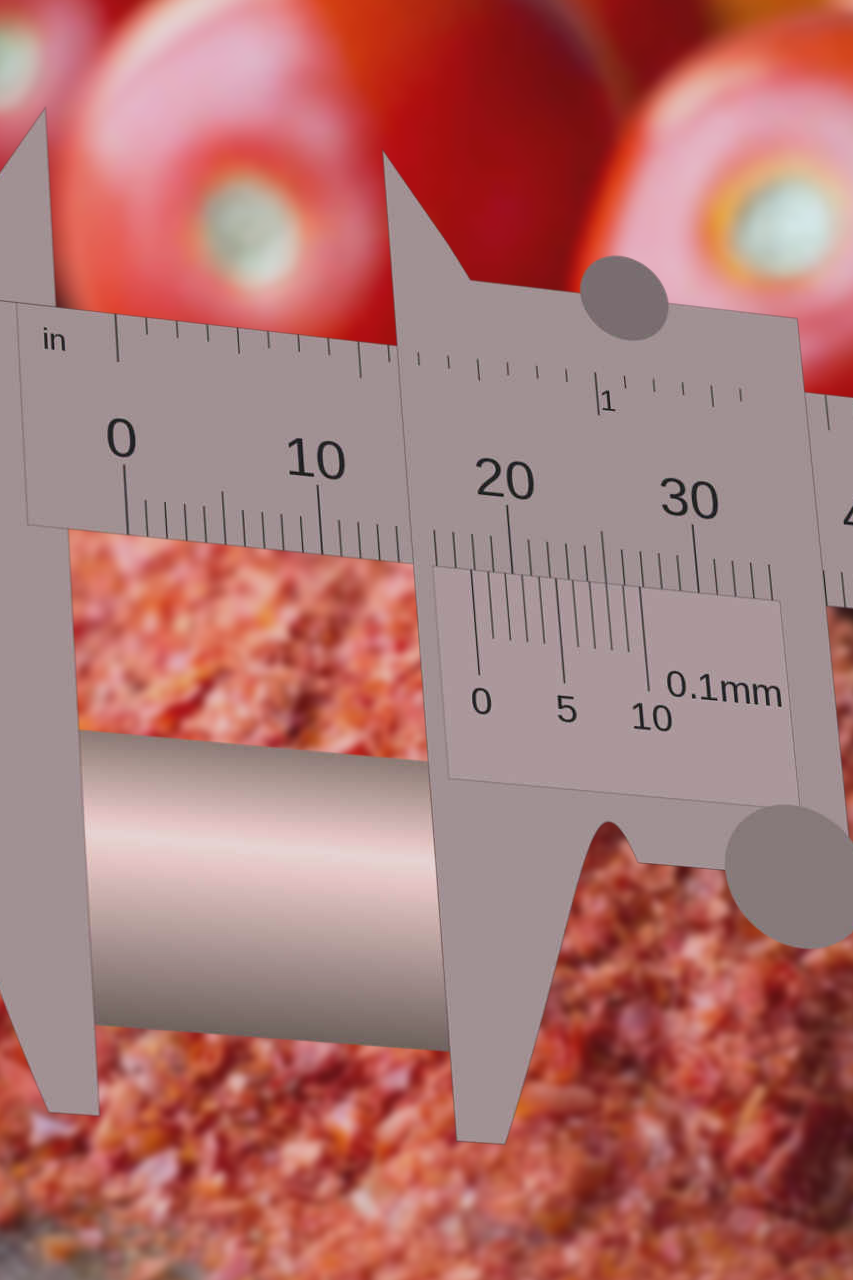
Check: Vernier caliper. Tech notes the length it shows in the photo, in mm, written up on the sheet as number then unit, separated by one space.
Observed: 17.8 mm
